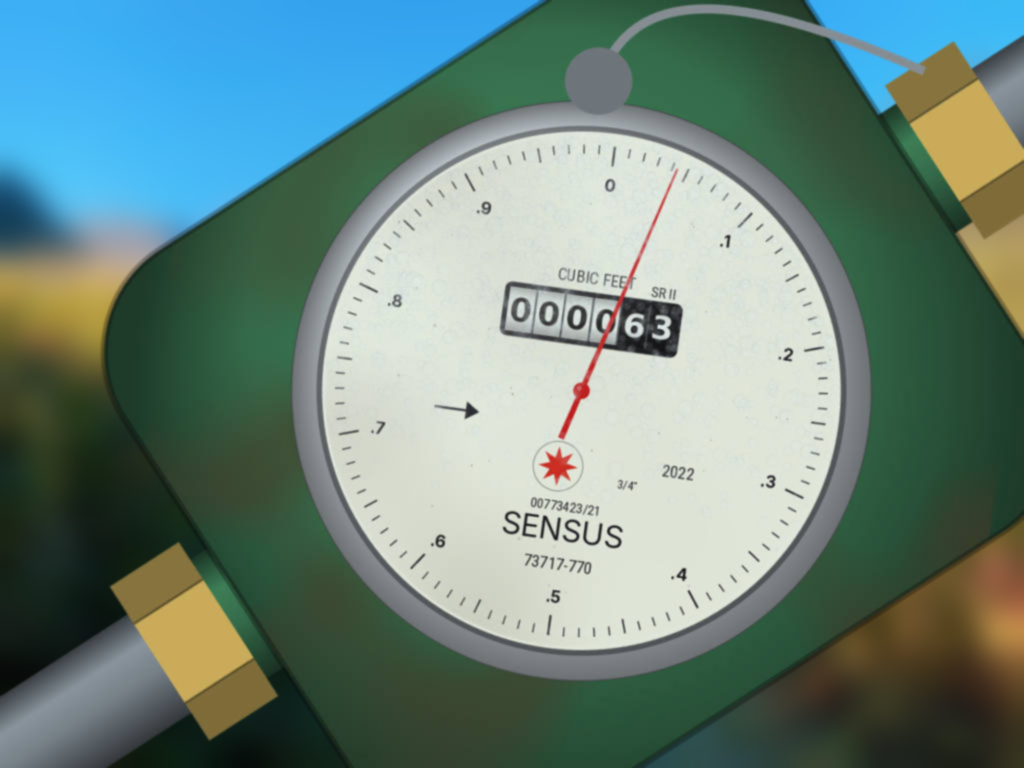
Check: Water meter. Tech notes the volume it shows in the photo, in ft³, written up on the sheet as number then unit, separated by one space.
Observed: 63.04 ft³
